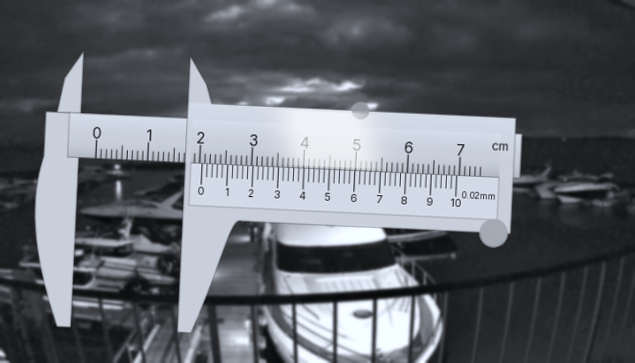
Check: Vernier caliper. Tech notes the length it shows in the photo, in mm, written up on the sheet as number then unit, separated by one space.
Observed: 20.5 mm
